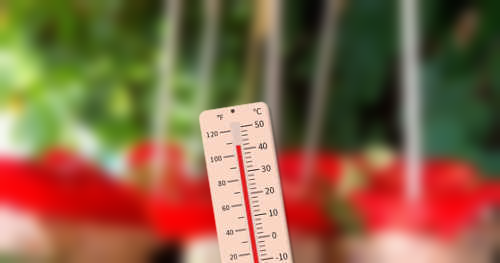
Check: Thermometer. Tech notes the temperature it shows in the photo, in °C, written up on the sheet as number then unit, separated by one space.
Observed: 42 °C
